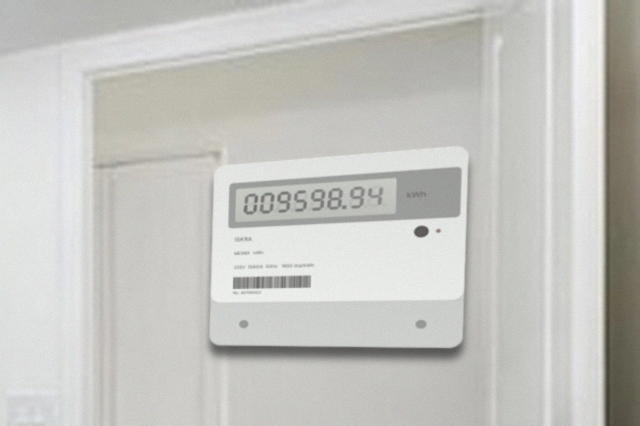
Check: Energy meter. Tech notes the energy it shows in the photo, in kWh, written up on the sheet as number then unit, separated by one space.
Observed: 9598.94 kWh
